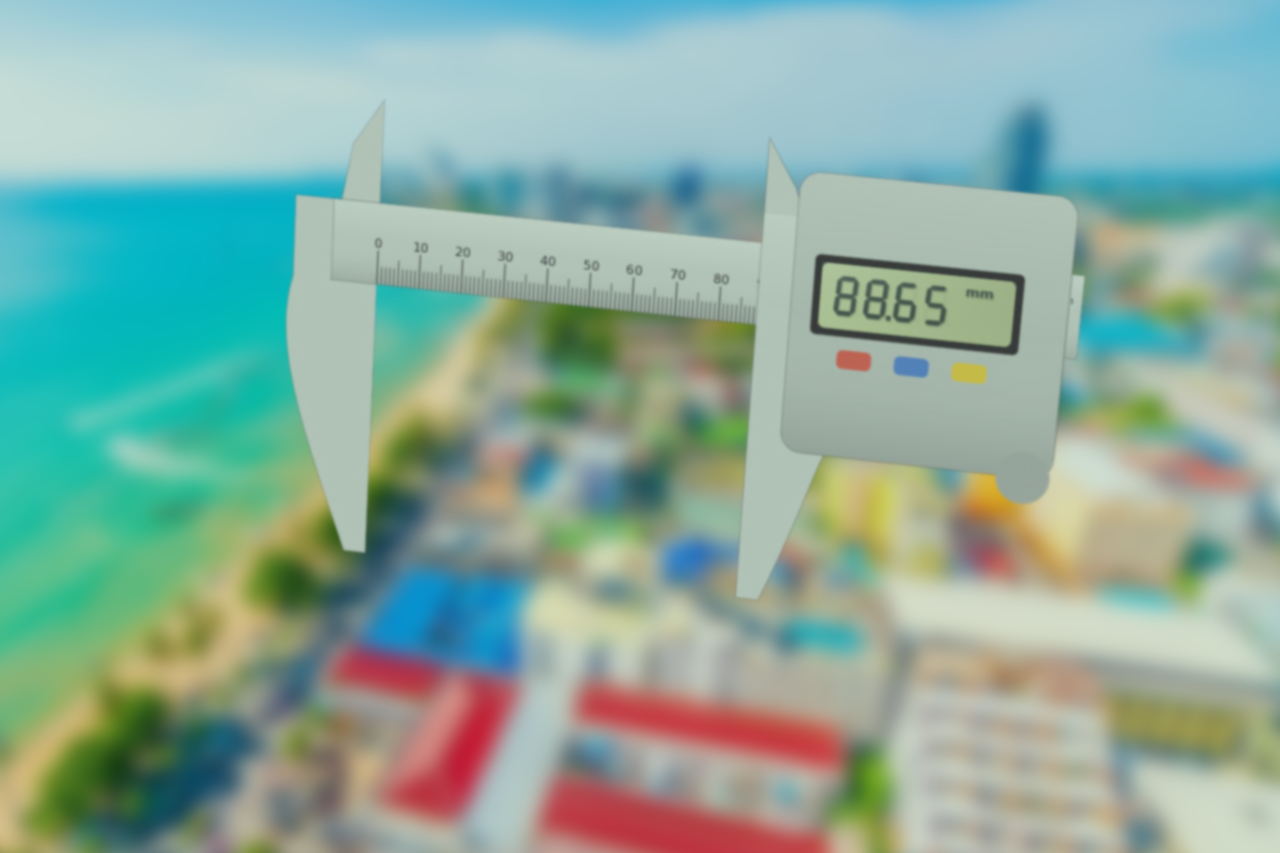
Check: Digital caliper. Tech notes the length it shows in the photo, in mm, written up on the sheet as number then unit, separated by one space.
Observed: 88.65 mm
